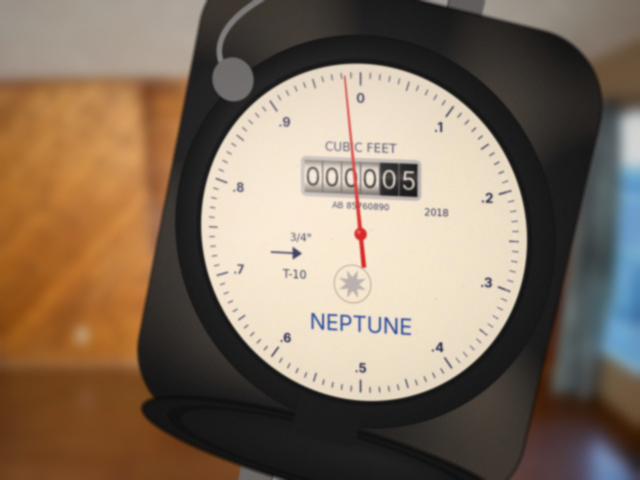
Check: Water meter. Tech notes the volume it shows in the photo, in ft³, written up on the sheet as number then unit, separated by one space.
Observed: 4.98 ft³
